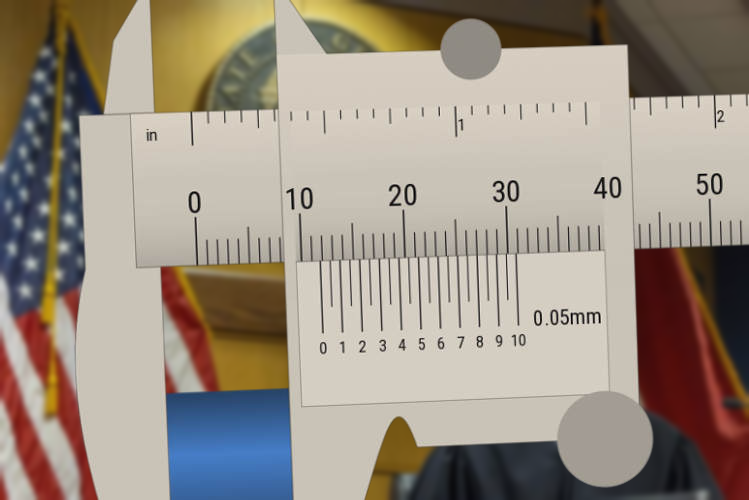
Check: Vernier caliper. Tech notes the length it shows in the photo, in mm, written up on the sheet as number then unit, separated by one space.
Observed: 11.8 mm
